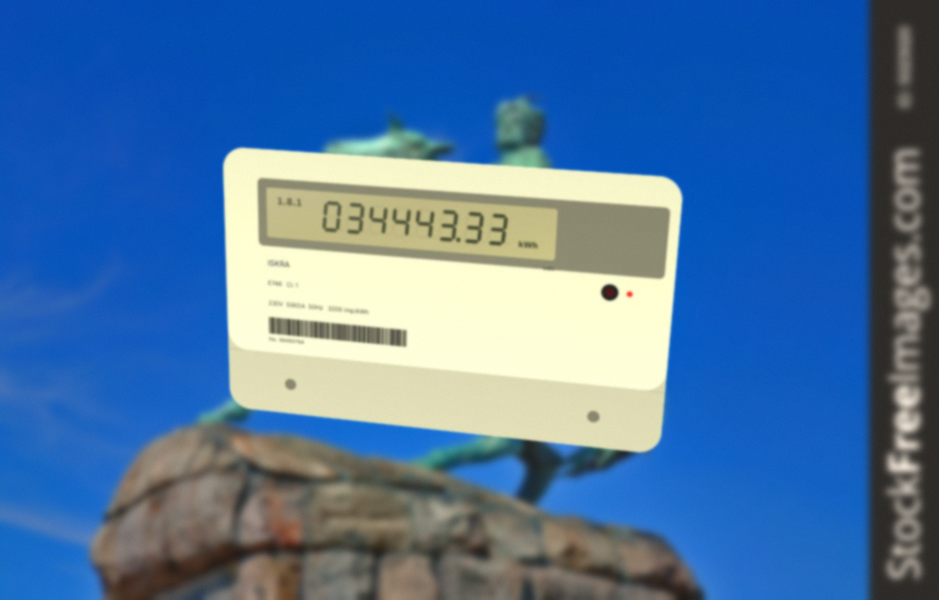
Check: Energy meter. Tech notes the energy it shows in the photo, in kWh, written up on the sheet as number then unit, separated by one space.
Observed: 34443.33 kWh
